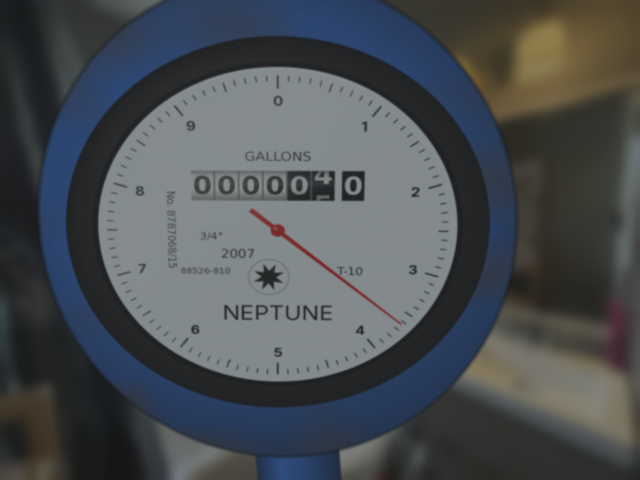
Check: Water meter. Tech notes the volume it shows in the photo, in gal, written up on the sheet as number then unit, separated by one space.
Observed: 43.6 gal
